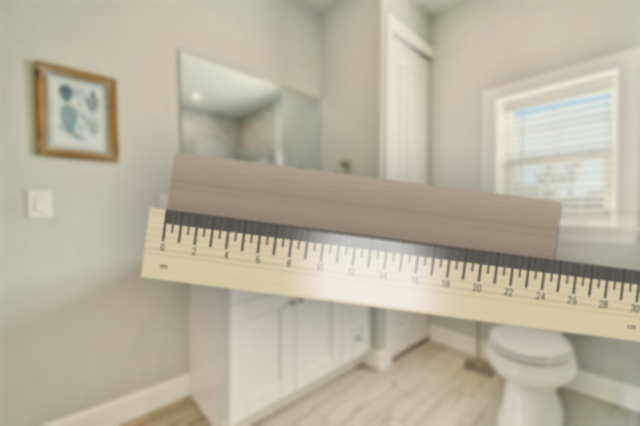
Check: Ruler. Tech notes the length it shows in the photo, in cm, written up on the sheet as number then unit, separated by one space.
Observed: 24.5 cm
